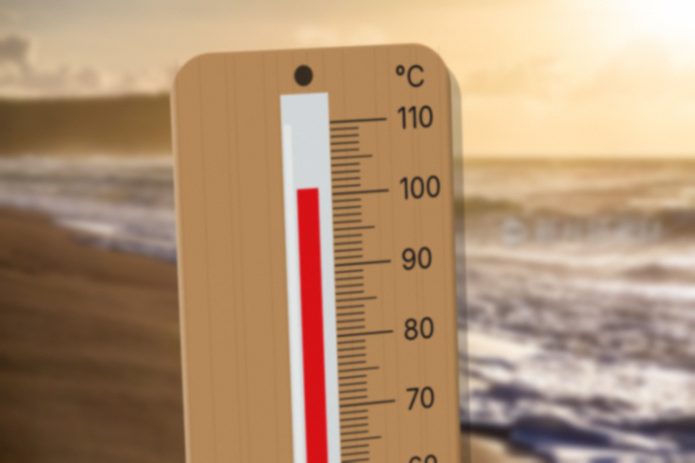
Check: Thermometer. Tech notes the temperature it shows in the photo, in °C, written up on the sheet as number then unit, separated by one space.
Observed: 101 °C
